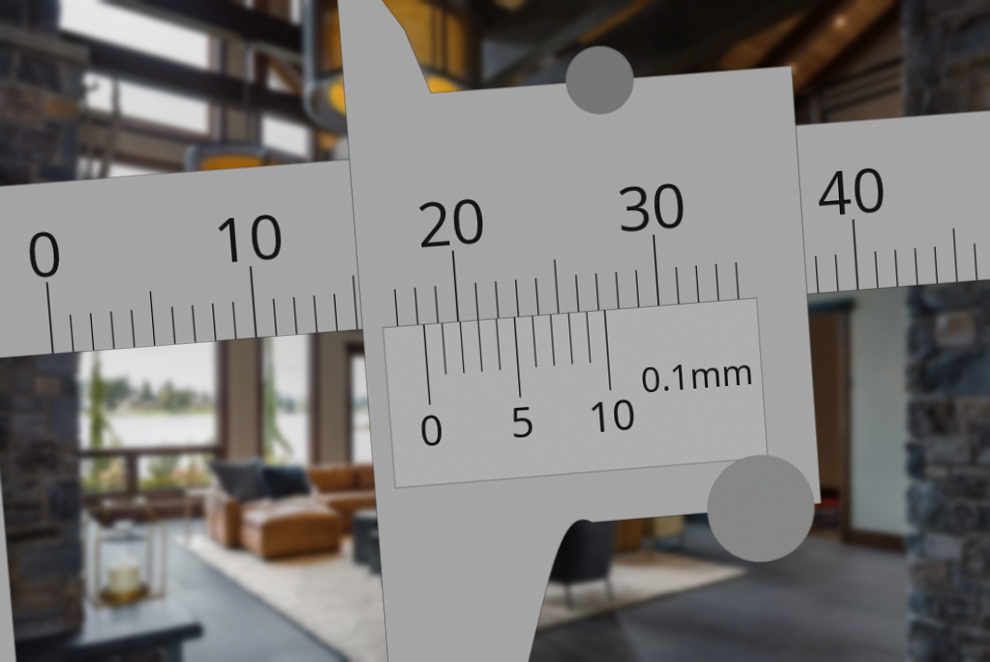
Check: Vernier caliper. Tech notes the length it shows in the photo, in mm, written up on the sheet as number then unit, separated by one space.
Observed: 18.3 mm
